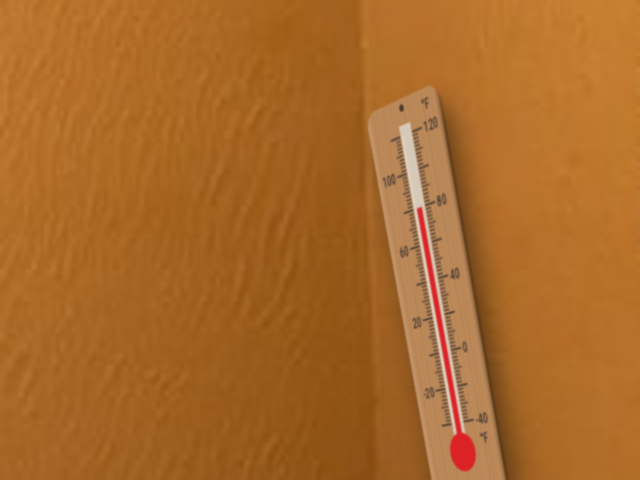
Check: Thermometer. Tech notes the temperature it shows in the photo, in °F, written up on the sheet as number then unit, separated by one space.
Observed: 80 °F
